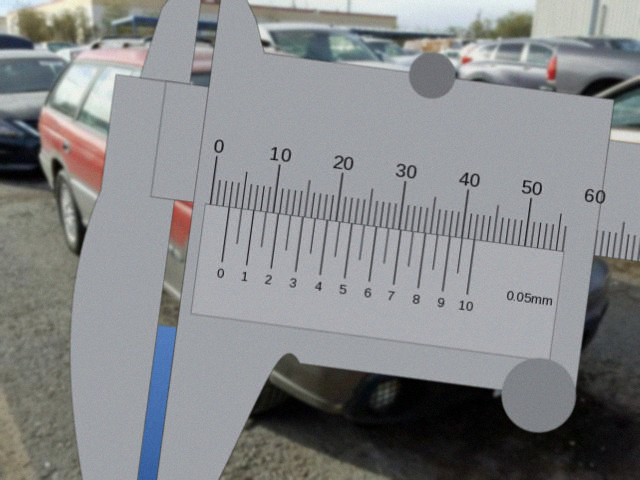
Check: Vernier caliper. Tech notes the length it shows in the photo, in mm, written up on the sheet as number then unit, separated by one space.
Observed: 3.0 mm
